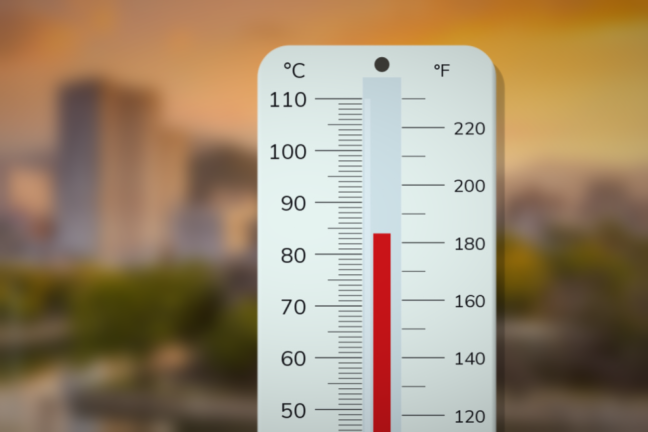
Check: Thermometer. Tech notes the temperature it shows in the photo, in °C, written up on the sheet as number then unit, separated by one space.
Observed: 84 °C
